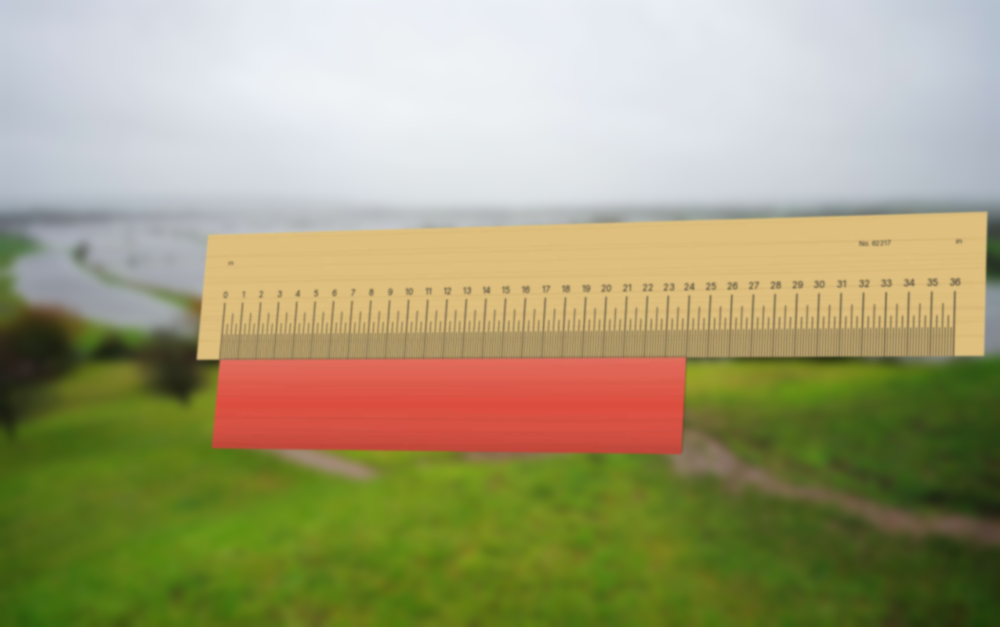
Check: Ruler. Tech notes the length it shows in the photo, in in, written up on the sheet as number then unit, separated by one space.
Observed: 24 in
